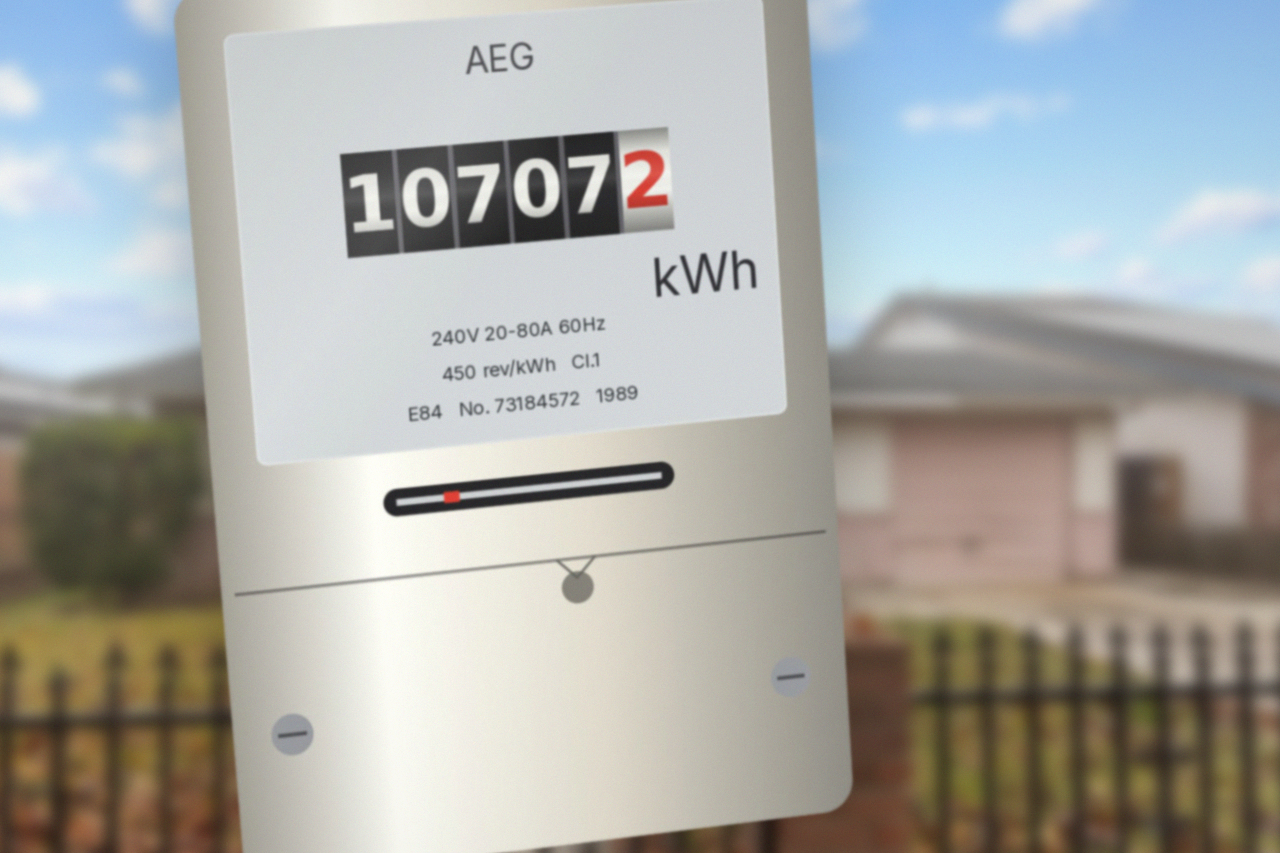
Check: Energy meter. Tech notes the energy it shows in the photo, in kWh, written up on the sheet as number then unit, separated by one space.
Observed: 10707.2 kWh
